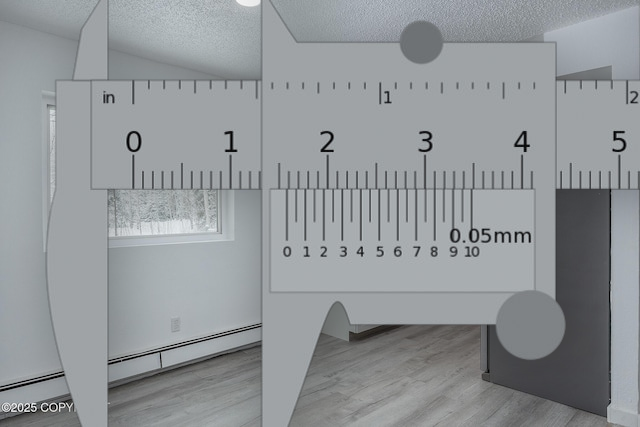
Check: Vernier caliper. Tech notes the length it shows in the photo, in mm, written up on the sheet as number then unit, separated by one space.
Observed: 15.8 mm
